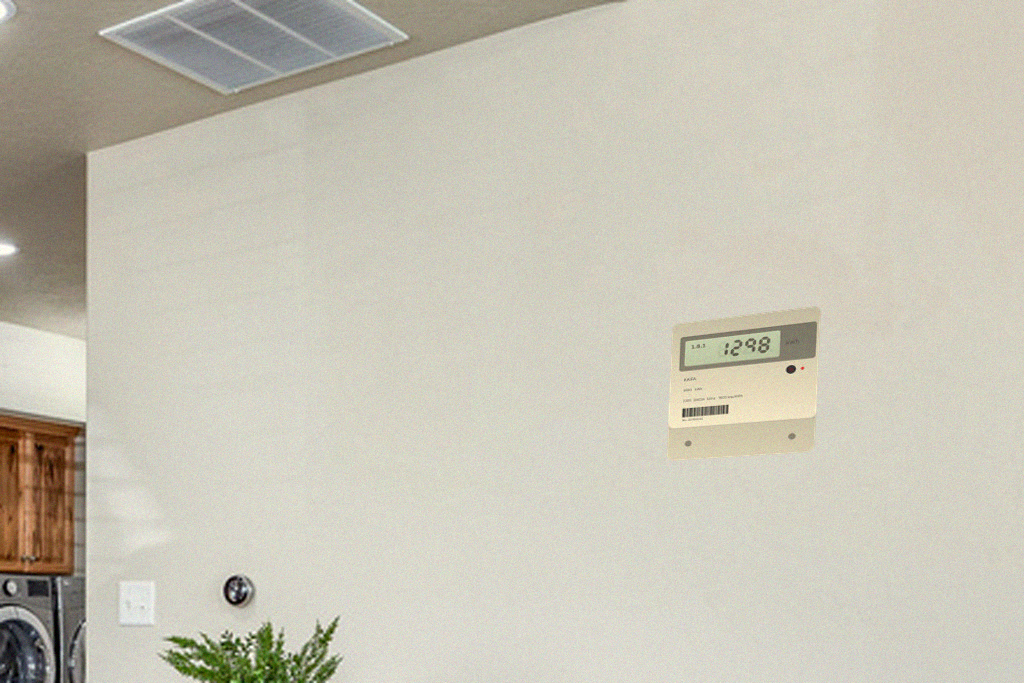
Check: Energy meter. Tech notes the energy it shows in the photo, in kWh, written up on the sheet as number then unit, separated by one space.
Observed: 1298 kWh
